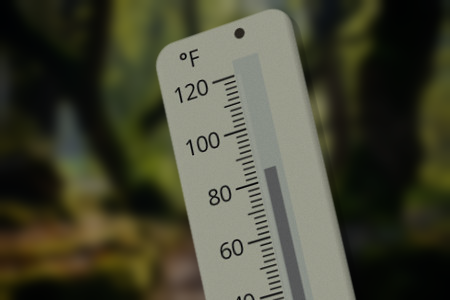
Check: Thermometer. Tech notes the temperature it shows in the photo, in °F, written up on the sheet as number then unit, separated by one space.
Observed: 84 °F
